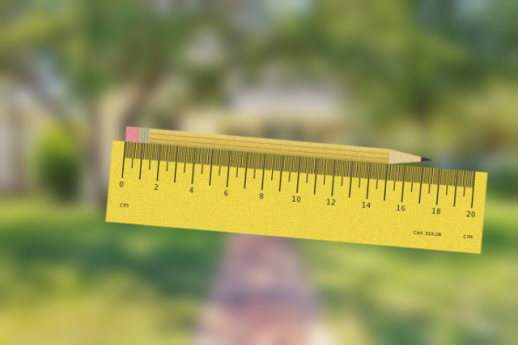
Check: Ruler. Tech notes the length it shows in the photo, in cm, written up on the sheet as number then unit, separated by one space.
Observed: 17.5 cm
